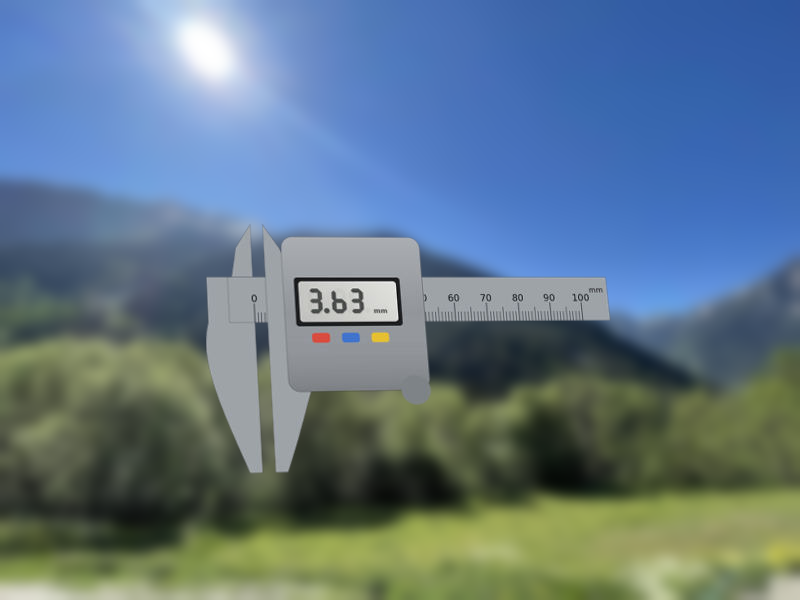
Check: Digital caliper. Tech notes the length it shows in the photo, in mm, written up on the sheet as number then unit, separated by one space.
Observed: 3.63 mm
